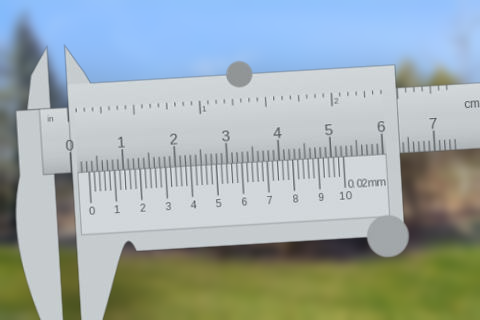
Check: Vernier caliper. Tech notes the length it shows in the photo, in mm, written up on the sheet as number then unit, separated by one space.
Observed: 3.4 mm
